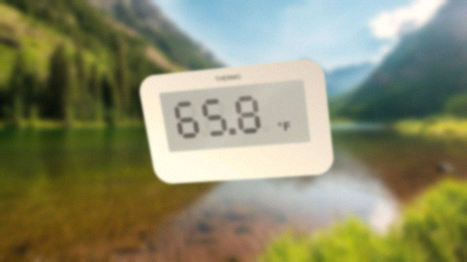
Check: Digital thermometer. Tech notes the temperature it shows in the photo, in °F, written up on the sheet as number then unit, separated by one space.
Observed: 65.8 °F
